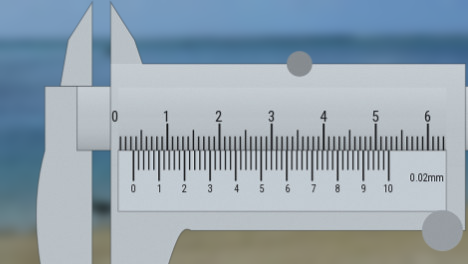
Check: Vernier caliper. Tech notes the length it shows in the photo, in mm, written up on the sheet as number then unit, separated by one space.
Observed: 3.5 mm
